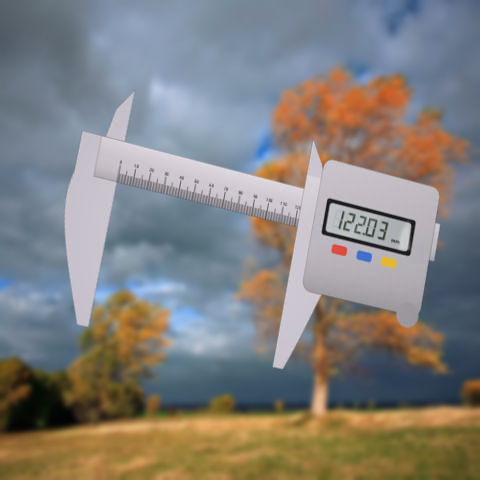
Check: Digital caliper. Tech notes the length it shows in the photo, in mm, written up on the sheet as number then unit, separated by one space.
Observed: 122.03 mm
